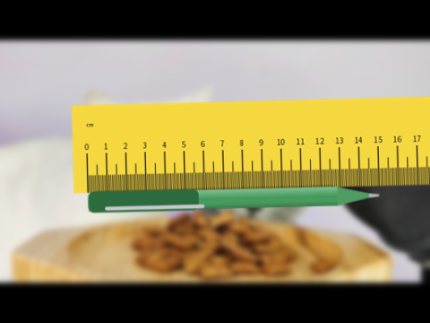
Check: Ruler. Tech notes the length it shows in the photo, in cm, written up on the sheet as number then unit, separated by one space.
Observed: 15 cm
